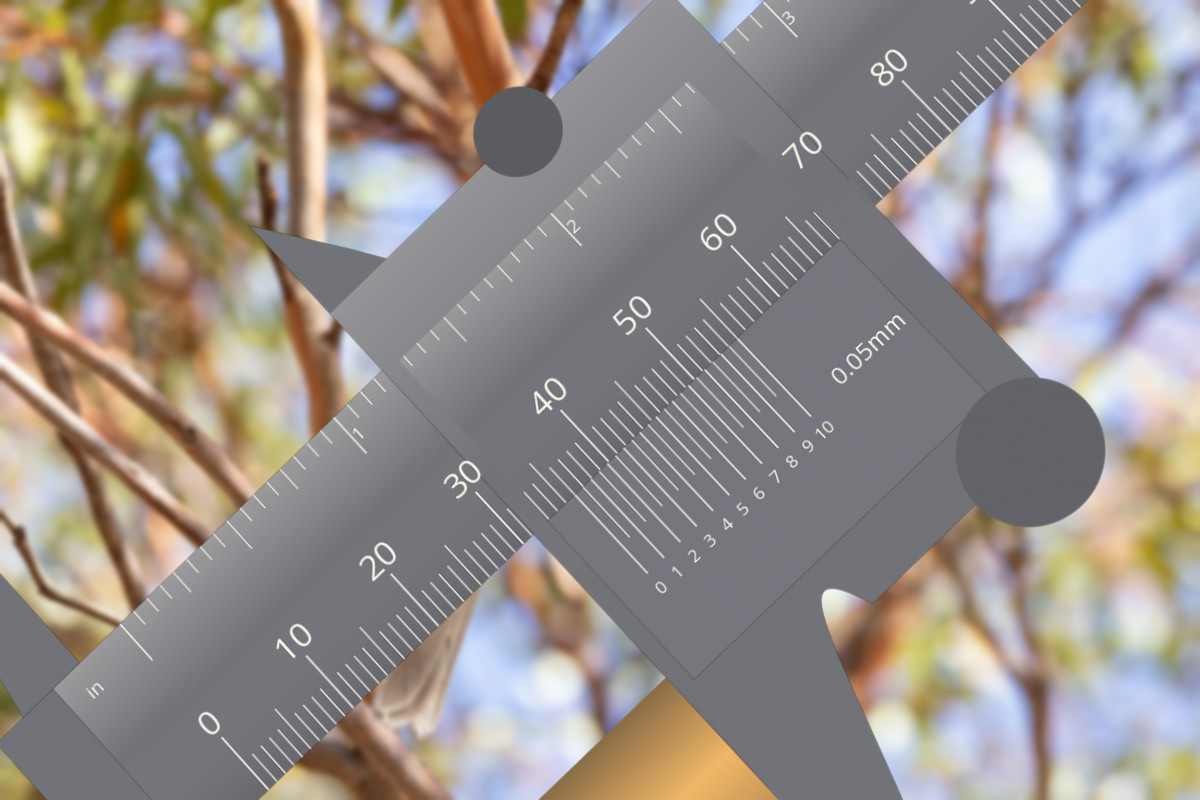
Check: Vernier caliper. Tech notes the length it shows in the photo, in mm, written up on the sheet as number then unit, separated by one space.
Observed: 36.0 mm
